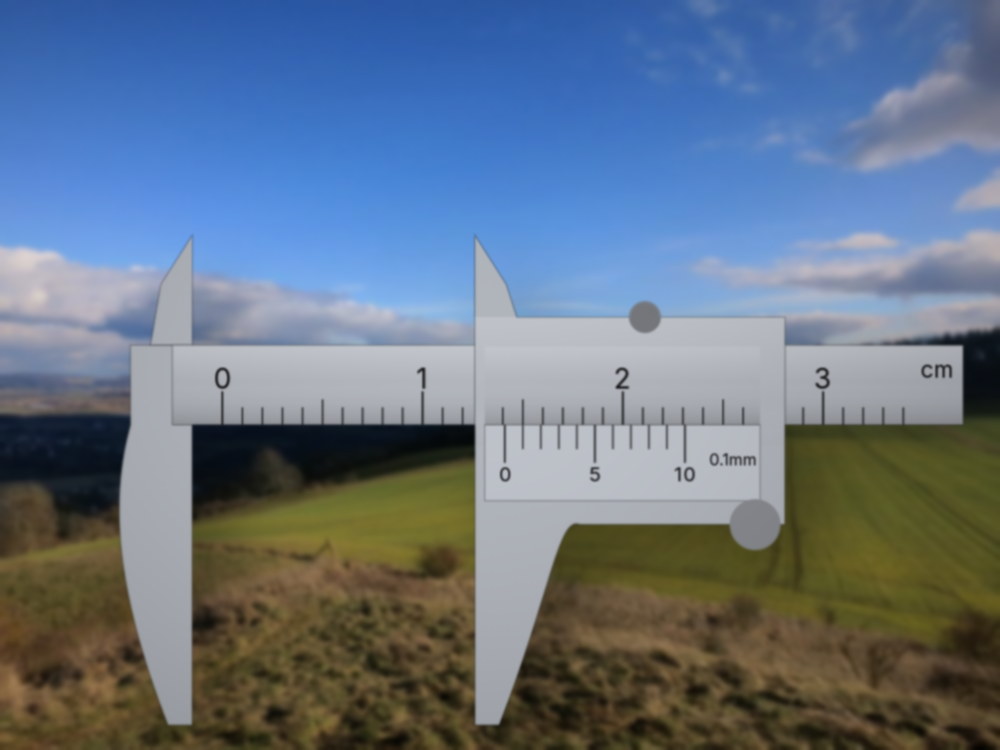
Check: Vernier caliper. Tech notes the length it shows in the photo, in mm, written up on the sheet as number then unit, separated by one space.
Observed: 14.1 mm
